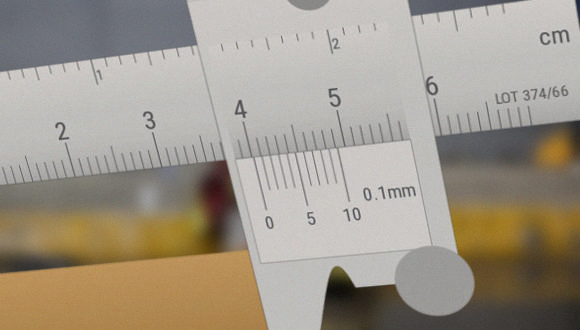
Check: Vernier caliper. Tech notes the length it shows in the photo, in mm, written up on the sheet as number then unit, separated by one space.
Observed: 40.2 mm
